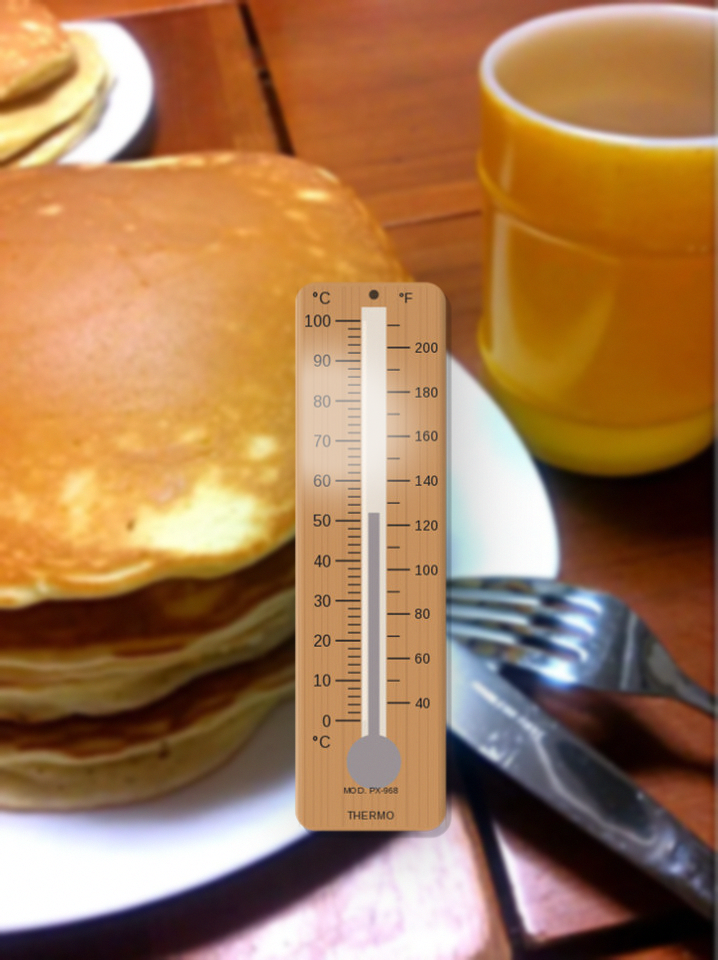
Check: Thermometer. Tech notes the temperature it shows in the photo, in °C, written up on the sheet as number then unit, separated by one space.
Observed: 52 °C
